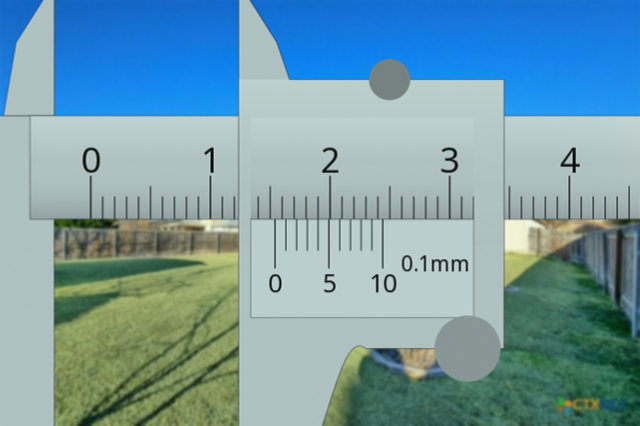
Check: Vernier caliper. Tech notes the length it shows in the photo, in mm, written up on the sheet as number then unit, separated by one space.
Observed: 15.4 mm
